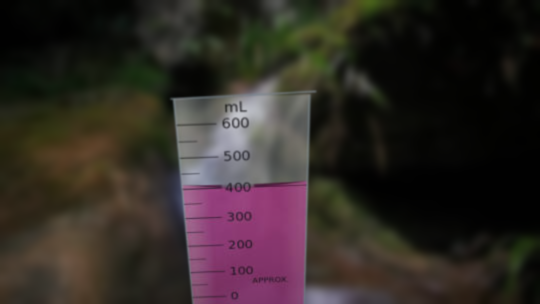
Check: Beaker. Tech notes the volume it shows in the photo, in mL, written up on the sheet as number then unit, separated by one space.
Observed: 400 mL
